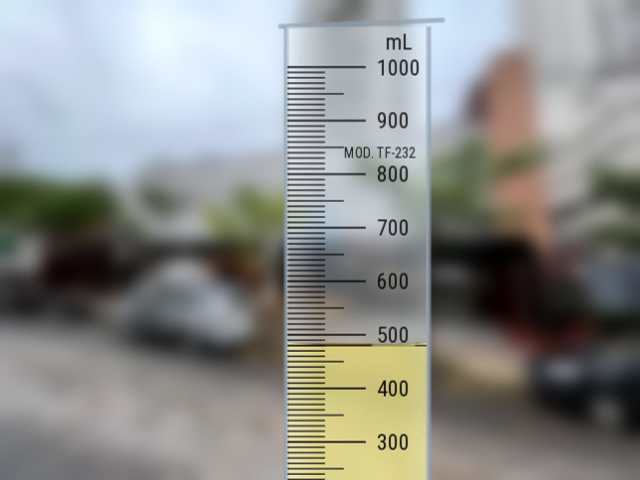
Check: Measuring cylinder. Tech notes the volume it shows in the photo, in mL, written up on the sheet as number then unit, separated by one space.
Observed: 480 mL
